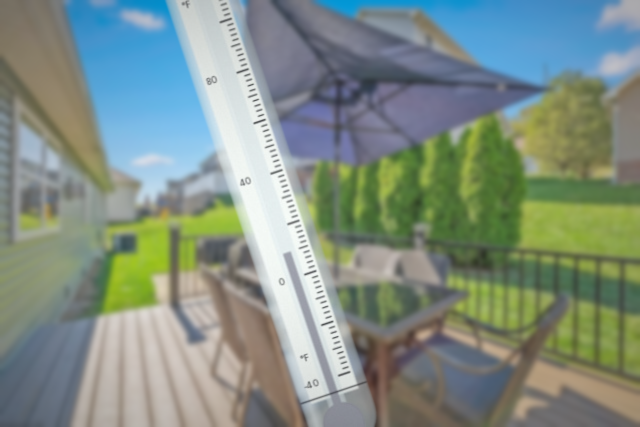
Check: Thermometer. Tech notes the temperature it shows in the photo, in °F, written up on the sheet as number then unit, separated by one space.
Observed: 10 °F
